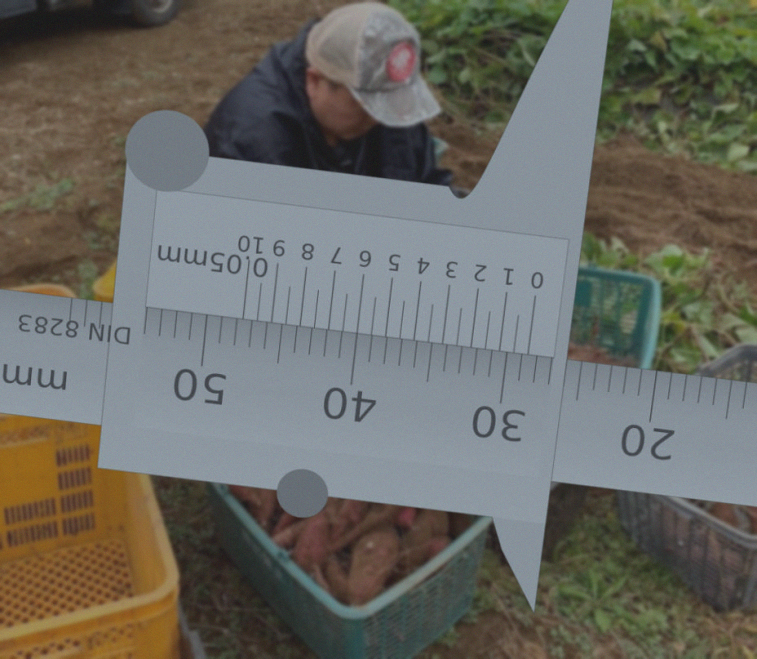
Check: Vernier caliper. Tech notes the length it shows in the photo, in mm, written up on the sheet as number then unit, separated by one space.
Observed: 28.6 mm
